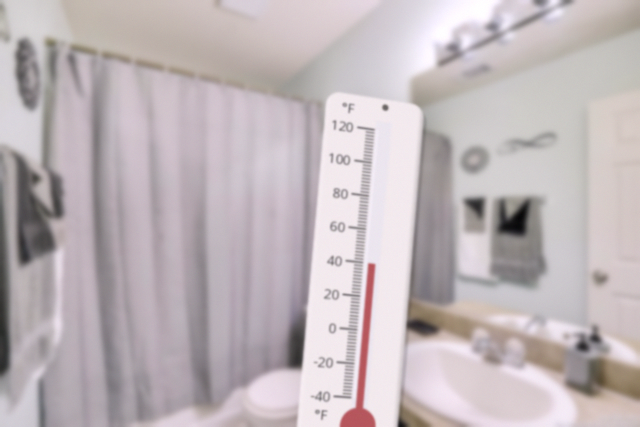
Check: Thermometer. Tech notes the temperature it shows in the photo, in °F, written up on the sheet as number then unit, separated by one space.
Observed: 40 °F
